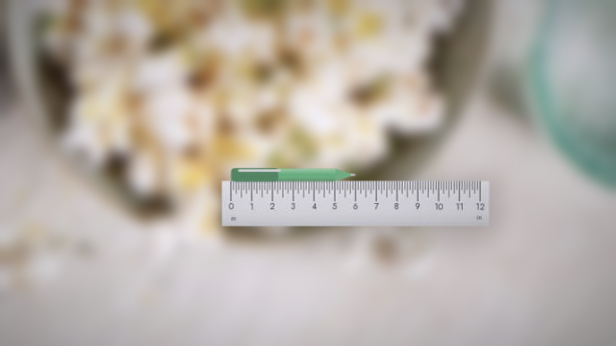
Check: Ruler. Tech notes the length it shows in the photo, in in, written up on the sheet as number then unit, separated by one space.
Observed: 6 in
